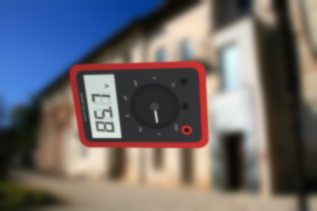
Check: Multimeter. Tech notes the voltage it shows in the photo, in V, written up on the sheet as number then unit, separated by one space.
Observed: 85.7 V
